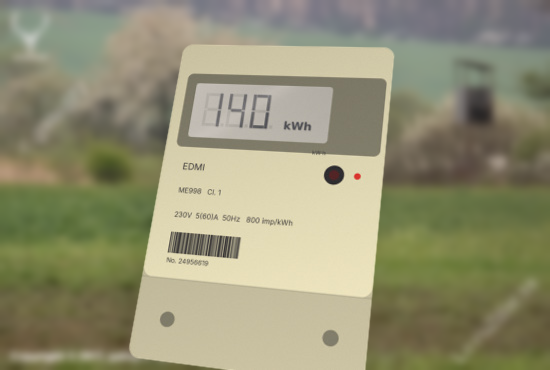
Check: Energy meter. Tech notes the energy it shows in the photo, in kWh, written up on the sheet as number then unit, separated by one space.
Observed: 140 kWh
